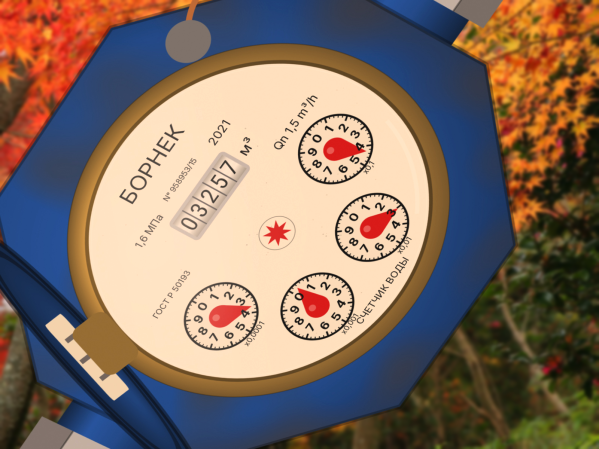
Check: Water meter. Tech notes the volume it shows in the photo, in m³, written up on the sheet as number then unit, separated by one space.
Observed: 3257.4303 m³
